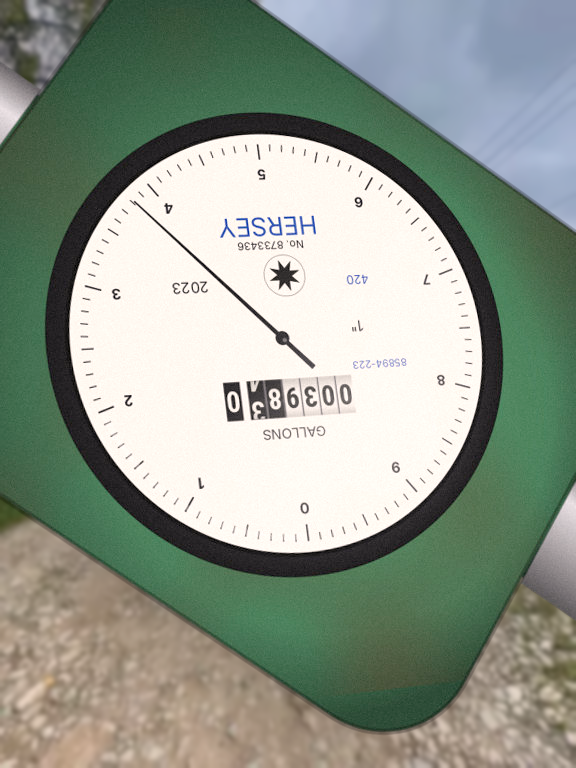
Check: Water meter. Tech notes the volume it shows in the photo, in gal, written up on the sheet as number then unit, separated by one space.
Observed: 39833.8 gal
